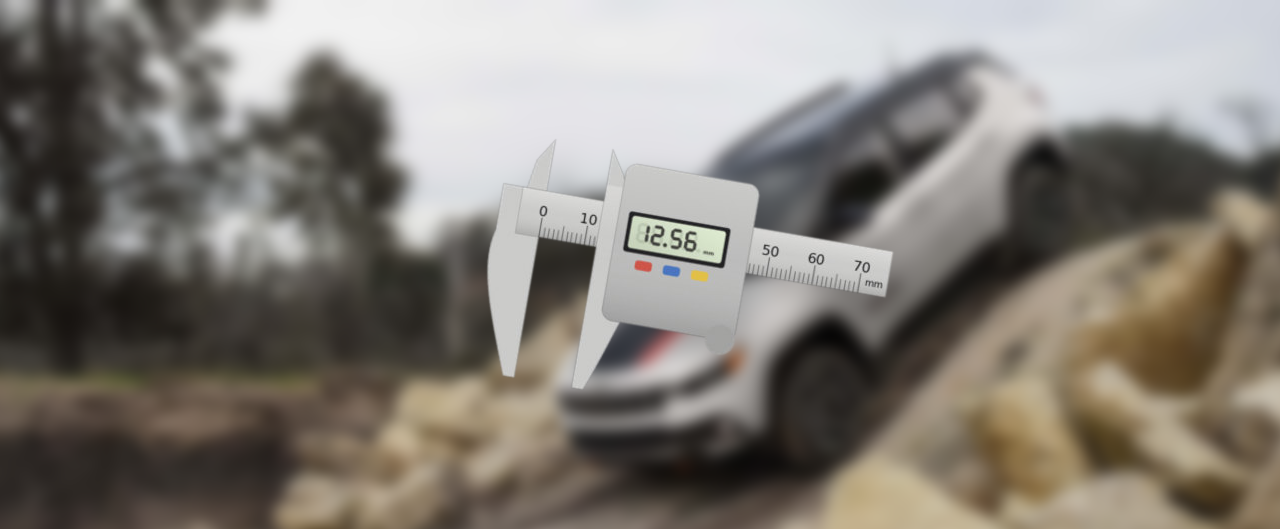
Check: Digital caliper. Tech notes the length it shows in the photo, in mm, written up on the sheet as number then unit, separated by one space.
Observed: 12.56 mm
